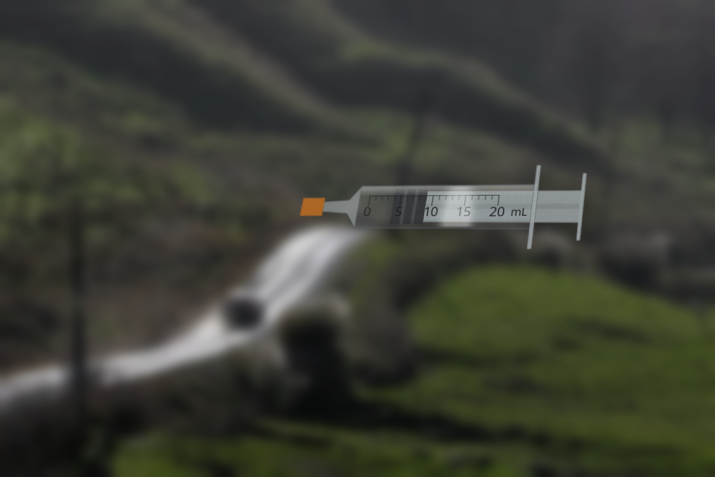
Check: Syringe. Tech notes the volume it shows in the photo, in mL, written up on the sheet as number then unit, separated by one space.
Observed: 4 mL
